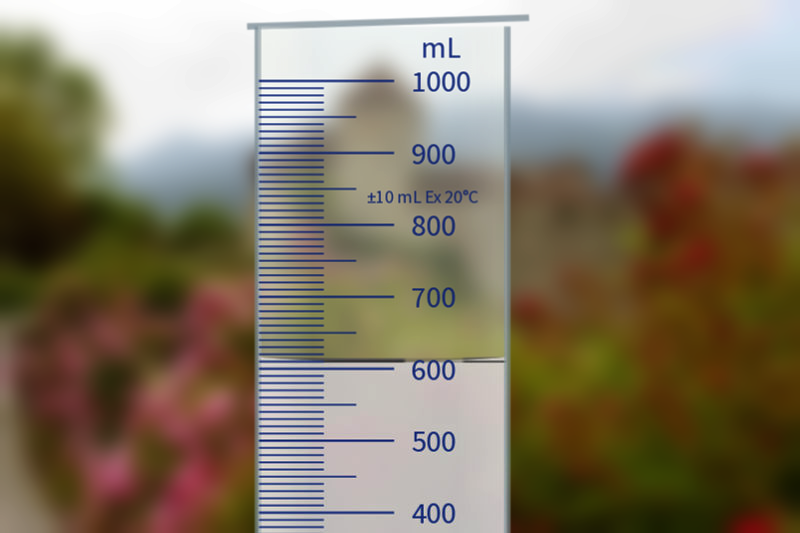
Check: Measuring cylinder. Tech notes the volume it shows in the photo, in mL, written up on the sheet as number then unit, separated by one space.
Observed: 610 mL
